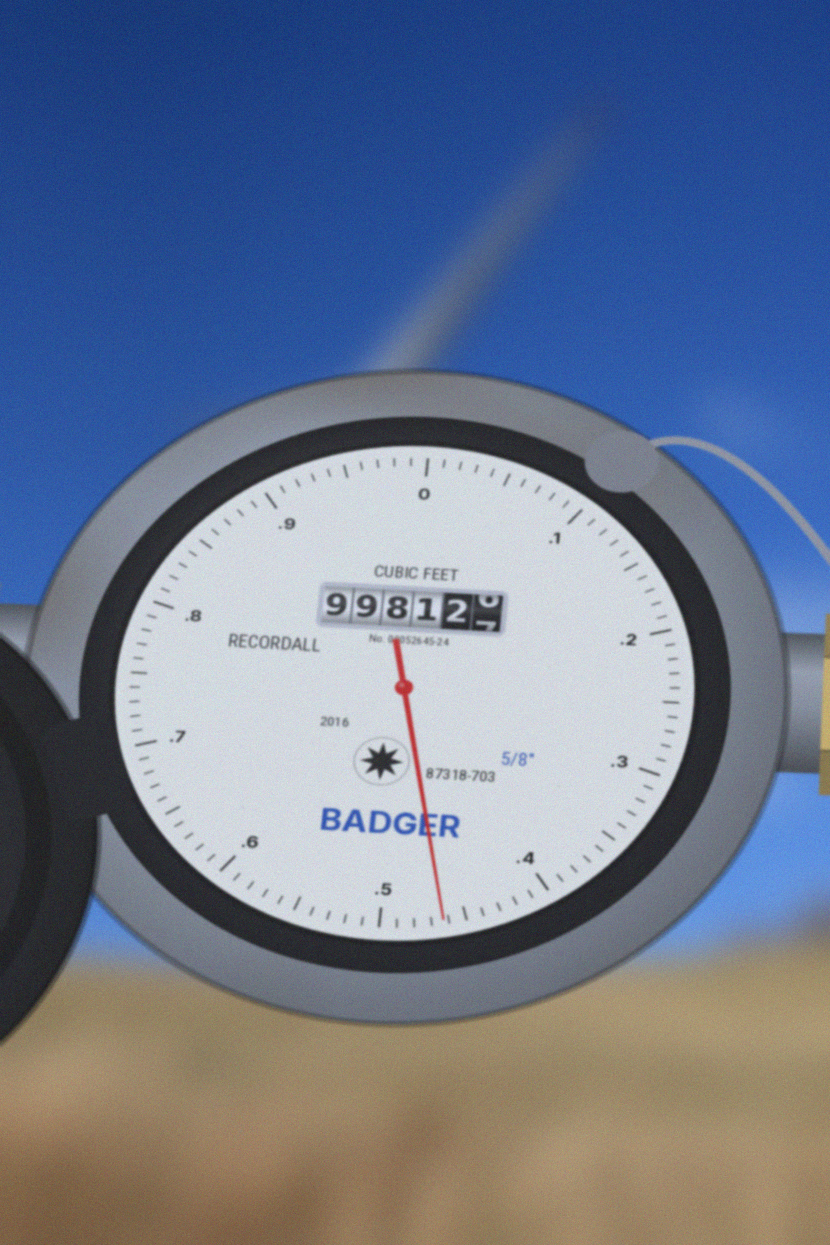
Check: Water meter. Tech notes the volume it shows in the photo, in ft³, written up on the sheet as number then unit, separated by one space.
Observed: 998126.46 ft³
